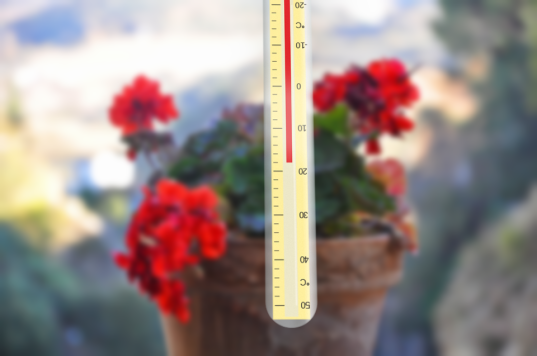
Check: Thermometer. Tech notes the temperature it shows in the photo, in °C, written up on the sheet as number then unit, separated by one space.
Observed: 18 °C
